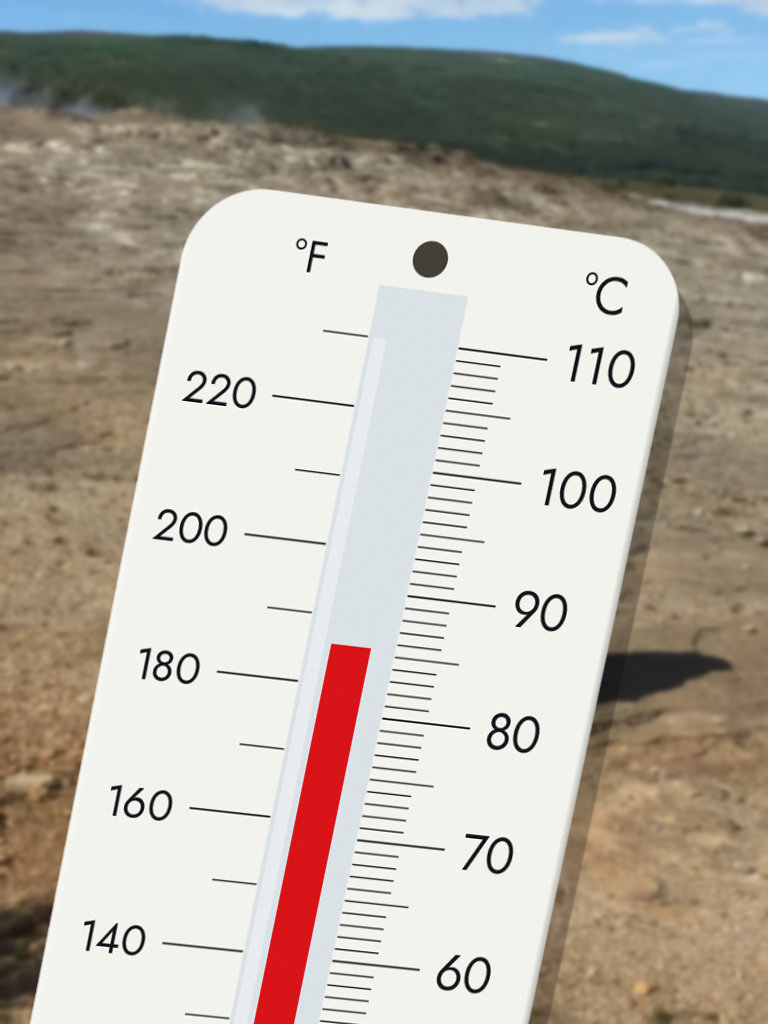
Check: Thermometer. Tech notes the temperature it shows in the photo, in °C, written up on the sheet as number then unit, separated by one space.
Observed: 85.5 °C
